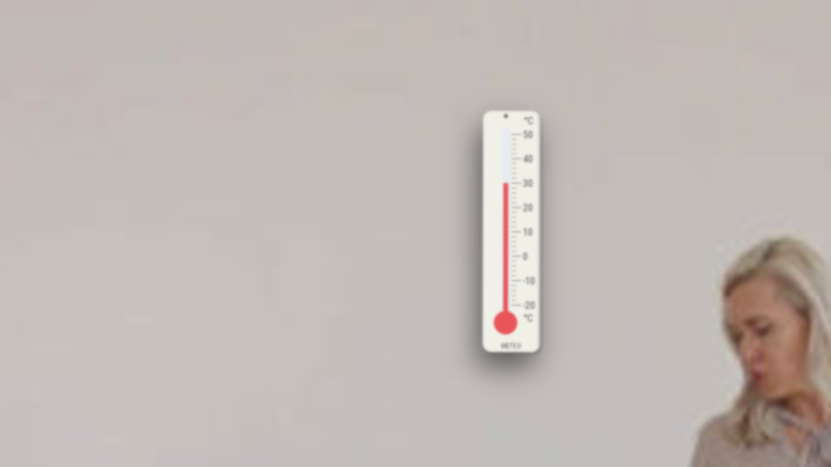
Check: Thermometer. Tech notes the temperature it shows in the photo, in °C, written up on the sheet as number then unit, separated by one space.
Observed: 30 °C
